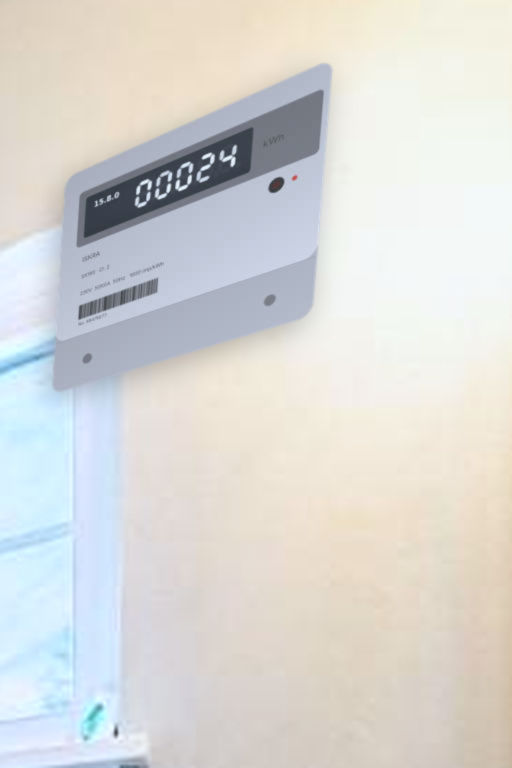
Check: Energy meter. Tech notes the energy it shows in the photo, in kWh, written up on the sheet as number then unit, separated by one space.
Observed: 24 kWh
